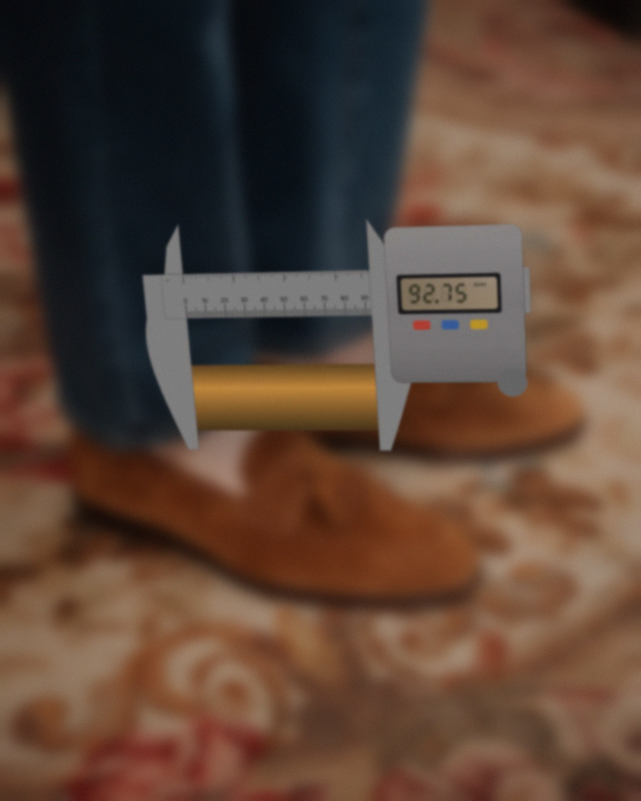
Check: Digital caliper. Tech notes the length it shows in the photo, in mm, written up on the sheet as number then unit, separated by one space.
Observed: 92.75 mm
